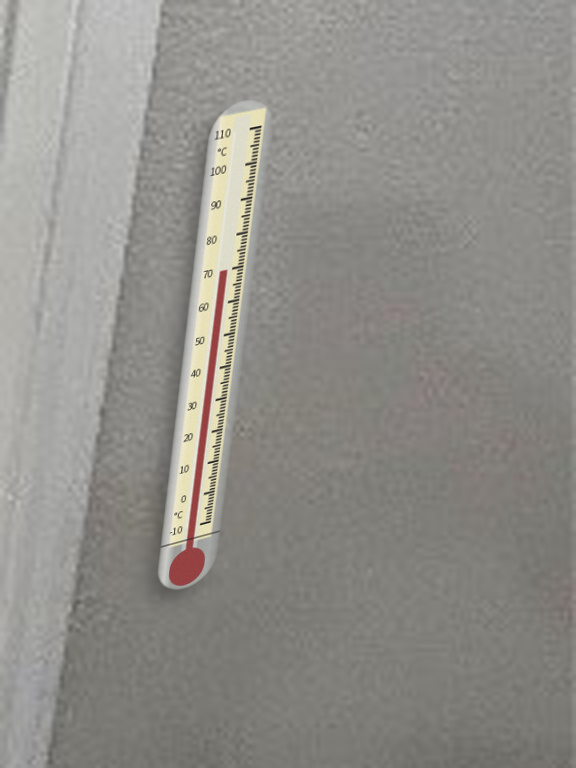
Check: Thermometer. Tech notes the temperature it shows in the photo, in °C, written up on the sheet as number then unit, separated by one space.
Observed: 70 °C
